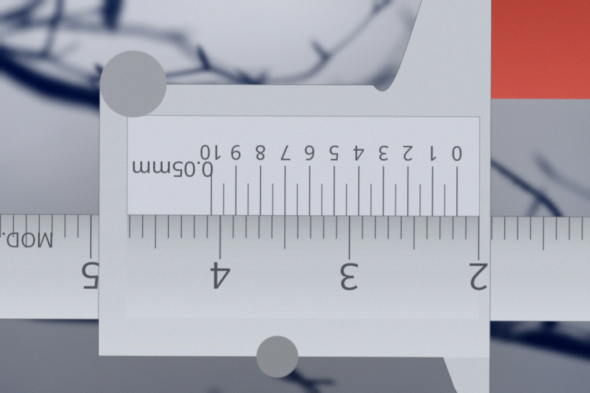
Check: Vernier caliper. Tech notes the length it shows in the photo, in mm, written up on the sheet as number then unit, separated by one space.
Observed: 21.7 mm
